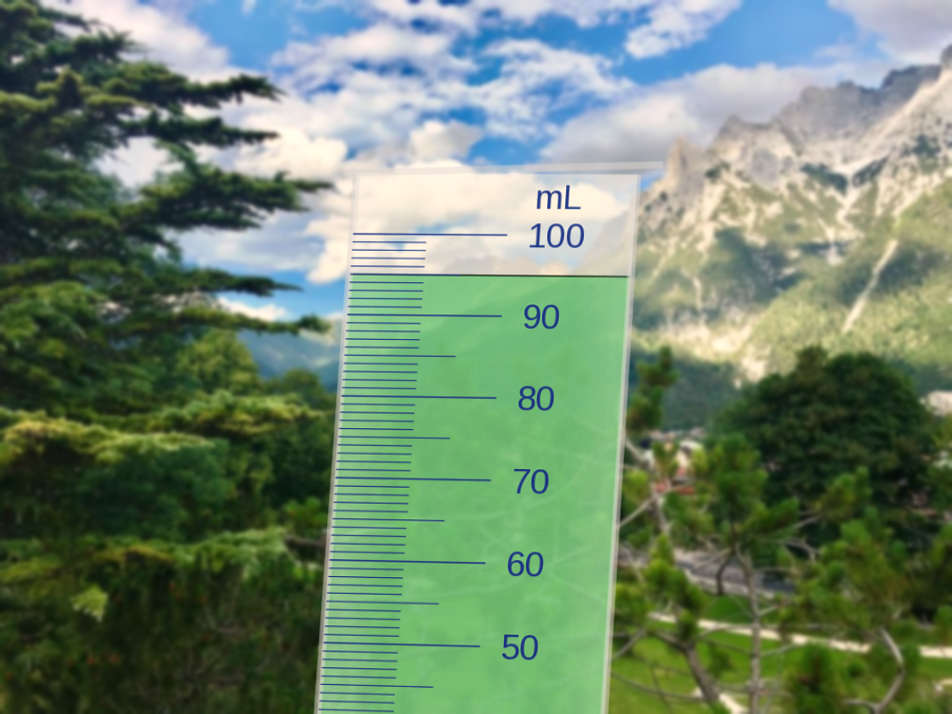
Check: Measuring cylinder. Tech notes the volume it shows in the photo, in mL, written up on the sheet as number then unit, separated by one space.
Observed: 95 mL
